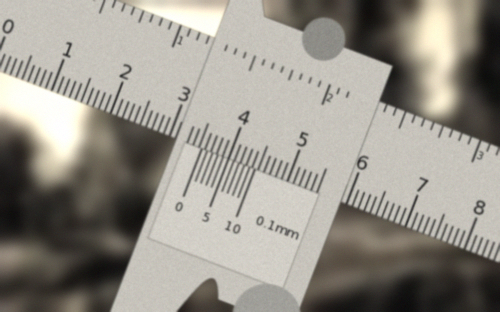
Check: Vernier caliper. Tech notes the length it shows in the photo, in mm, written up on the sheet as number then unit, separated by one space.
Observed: 35.5 mm
